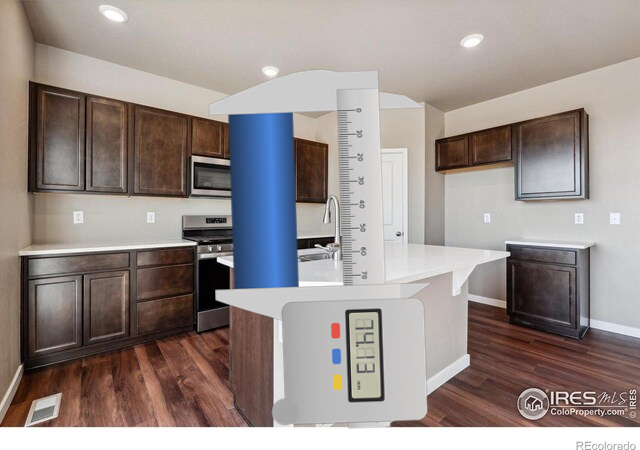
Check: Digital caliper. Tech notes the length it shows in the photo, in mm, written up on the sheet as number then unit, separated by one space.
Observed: 74.13 mm
